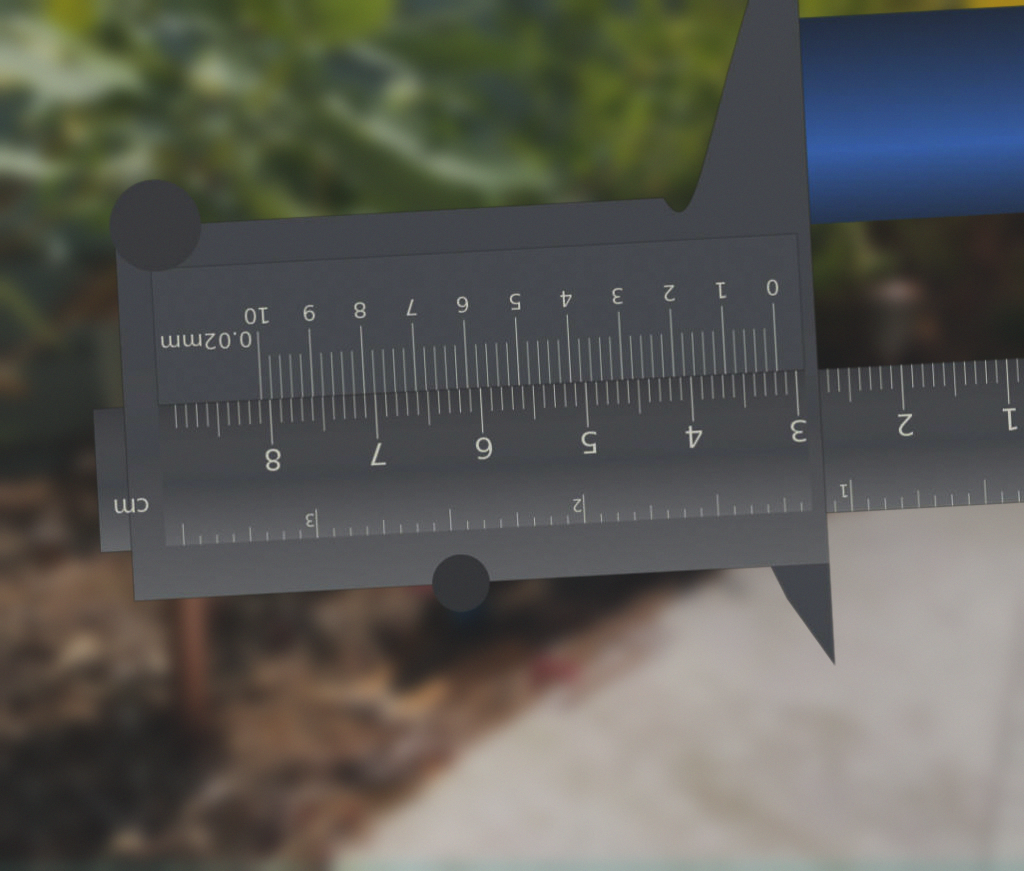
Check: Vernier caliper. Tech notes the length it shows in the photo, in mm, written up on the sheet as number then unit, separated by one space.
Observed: 31.8 mm
